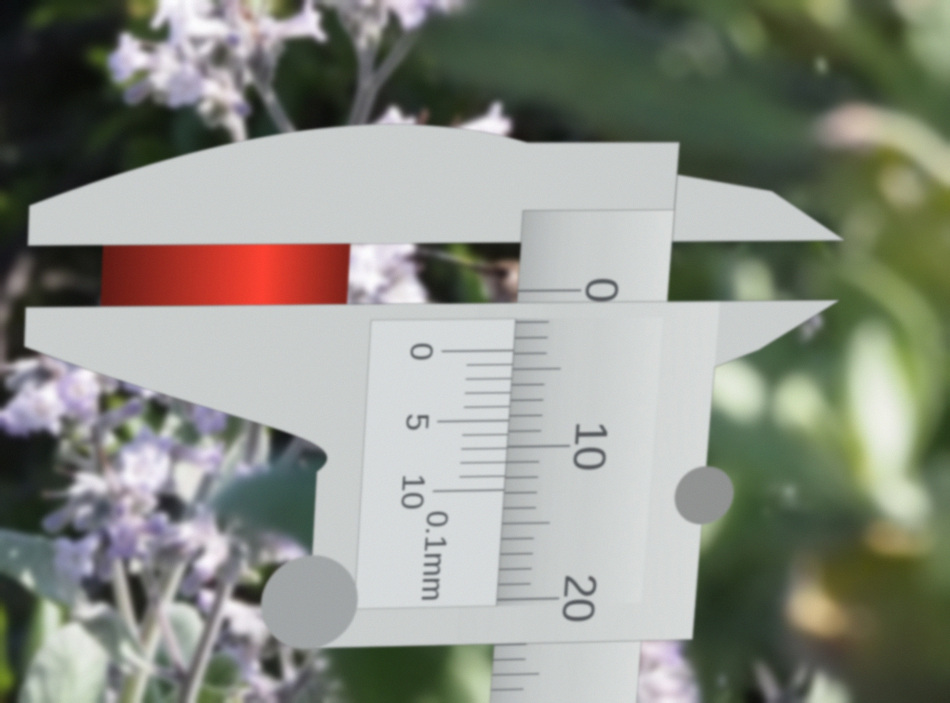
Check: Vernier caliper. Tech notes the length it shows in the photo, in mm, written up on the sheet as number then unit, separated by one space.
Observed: 3.8 mm
